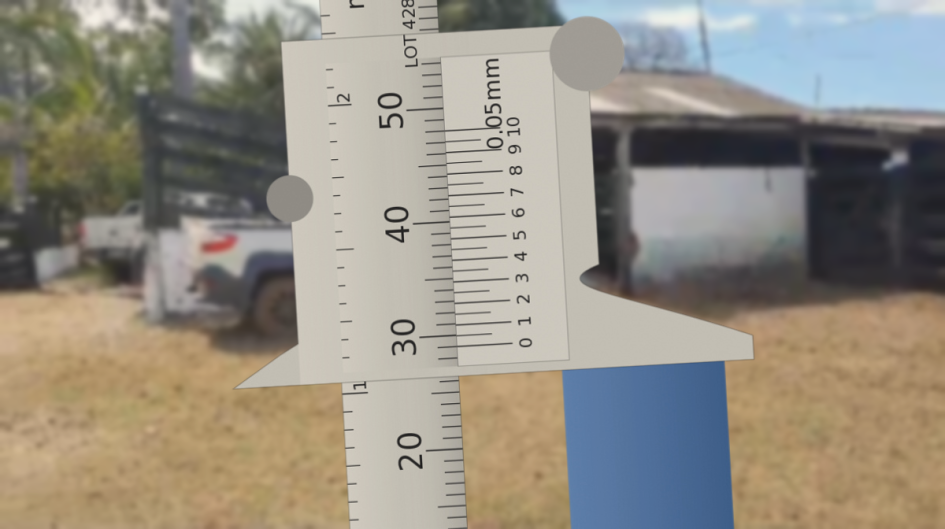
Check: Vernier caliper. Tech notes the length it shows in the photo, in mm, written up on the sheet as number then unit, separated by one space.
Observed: 29.0 mm
